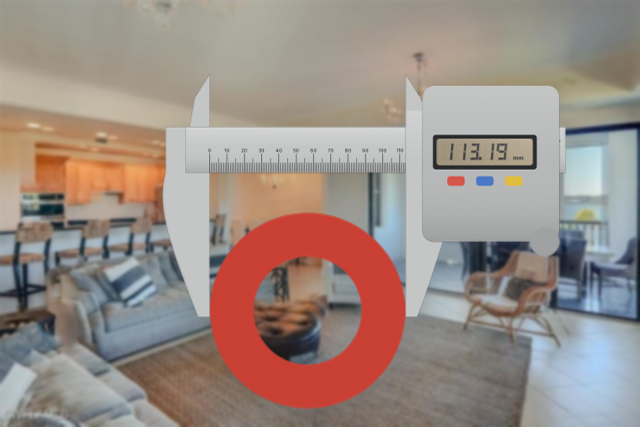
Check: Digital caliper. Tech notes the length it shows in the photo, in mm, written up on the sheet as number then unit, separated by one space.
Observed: 113.19 mm
